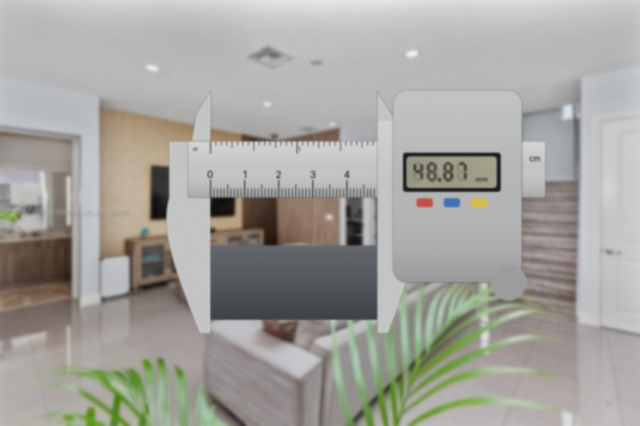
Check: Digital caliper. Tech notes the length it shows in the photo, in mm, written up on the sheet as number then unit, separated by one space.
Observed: 48.87 mm
